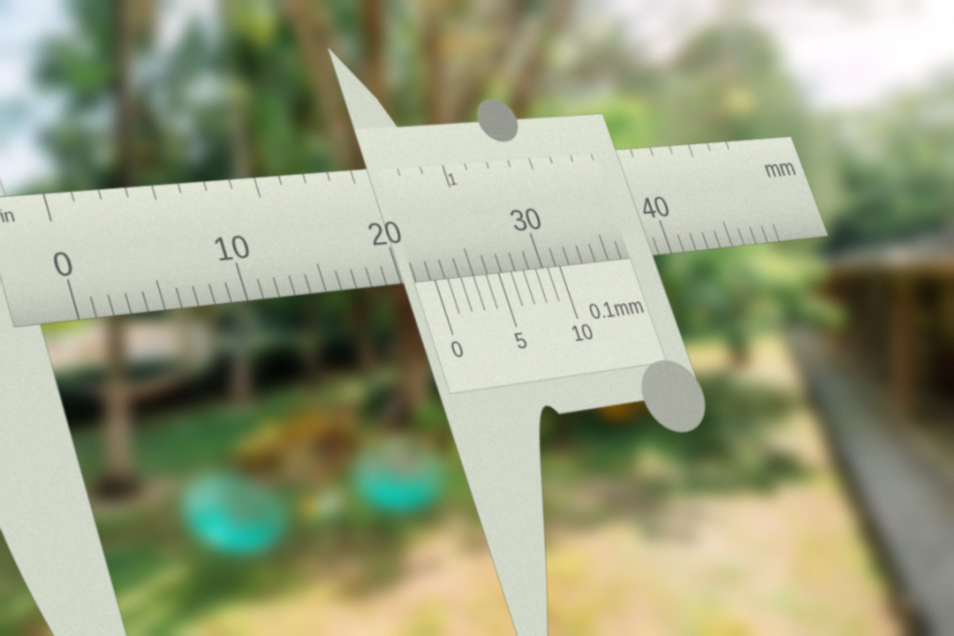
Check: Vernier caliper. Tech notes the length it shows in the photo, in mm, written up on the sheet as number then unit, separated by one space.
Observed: 22.3 mm
